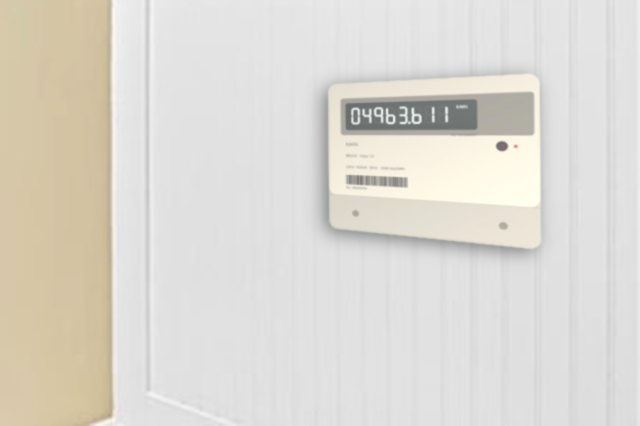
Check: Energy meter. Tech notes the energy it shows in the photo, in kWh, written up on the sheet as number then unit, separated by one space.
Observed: 4963.611 kWh
